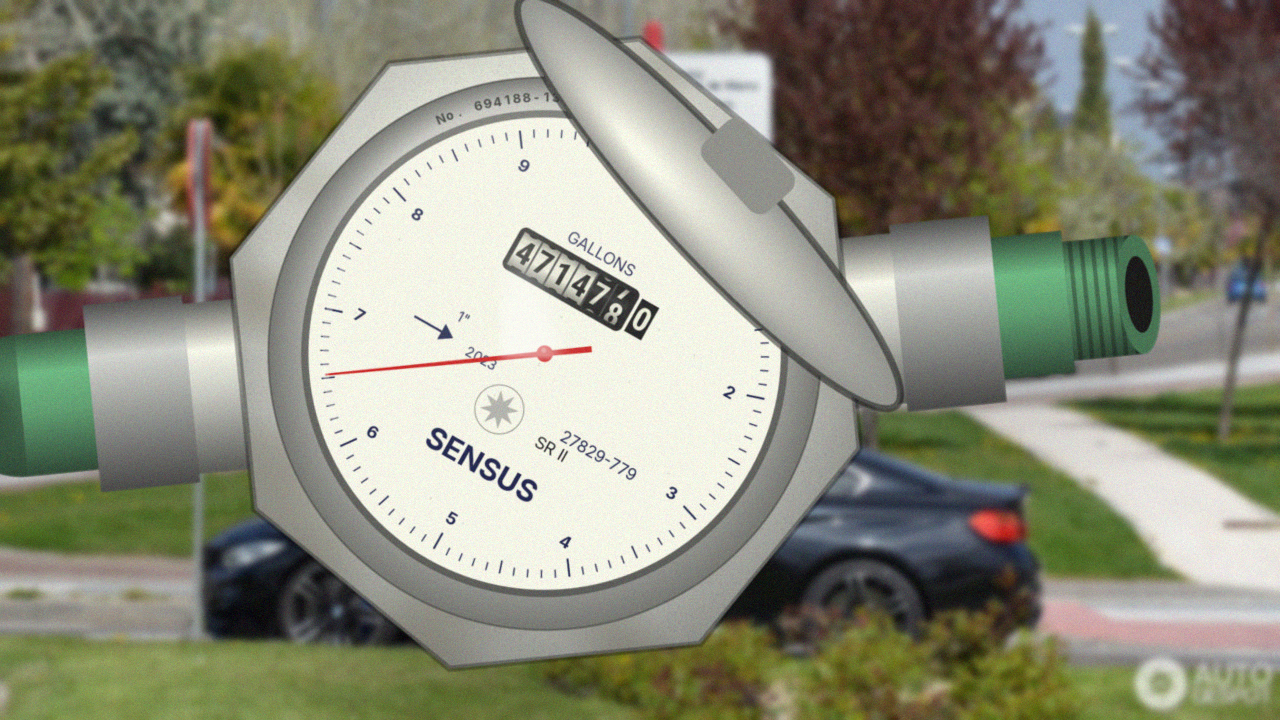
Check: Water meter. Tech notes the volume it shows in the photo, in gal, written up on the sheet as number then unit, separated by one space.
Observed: 4714776.5 gal
